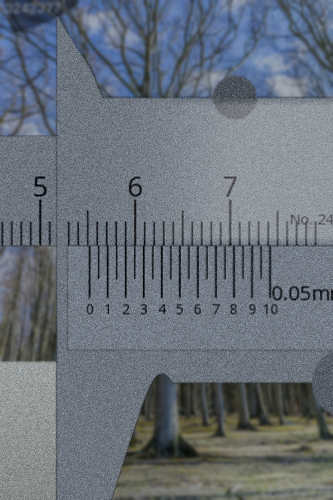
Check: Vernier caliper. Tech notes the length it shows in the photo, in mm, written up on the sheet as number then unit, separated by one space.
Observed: 55.2 mm
